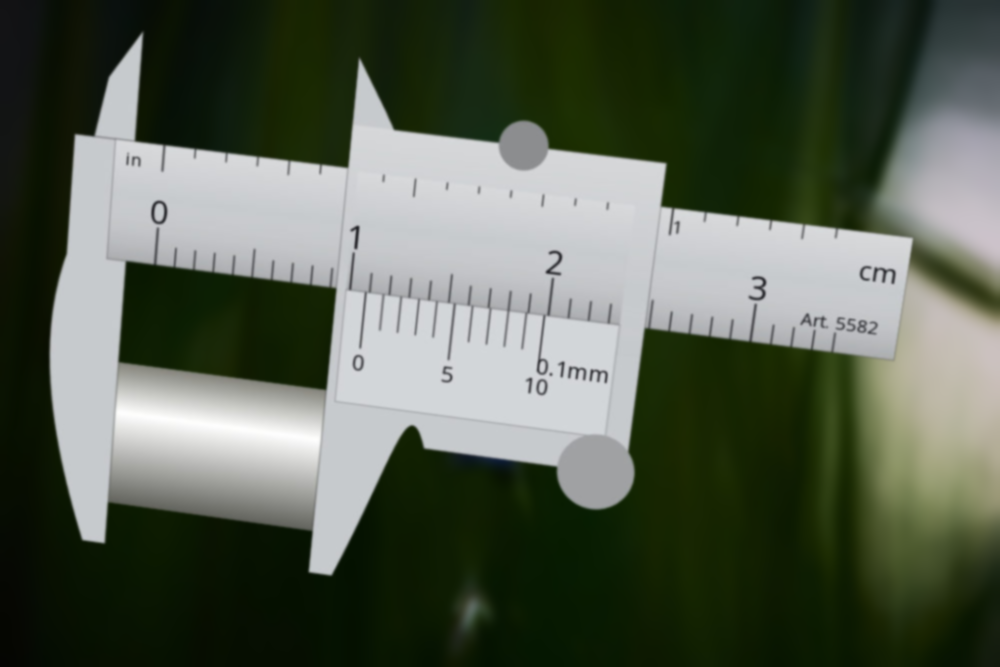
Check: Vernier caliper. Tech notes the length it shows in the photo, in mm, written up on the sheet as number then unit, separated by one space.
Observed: 10.8 mm
